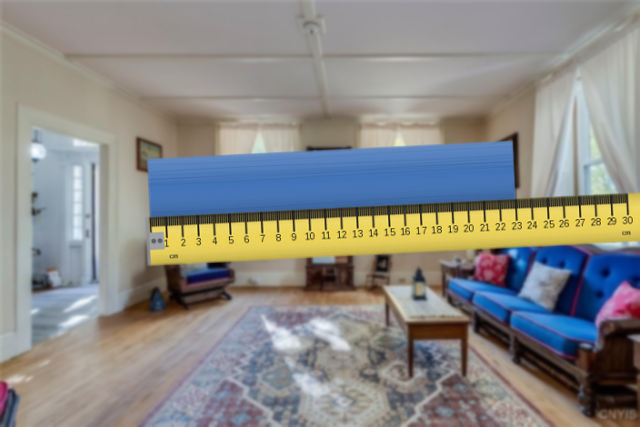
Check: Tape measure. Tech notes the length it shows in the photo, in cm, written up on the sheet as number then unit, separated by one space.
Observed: 23 cm
